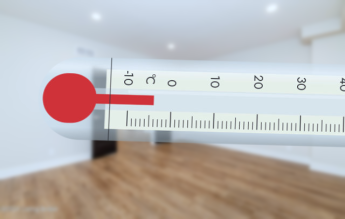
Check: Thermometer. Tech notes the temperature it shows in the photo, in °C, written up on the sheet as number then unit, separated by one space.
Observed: -4 °C
